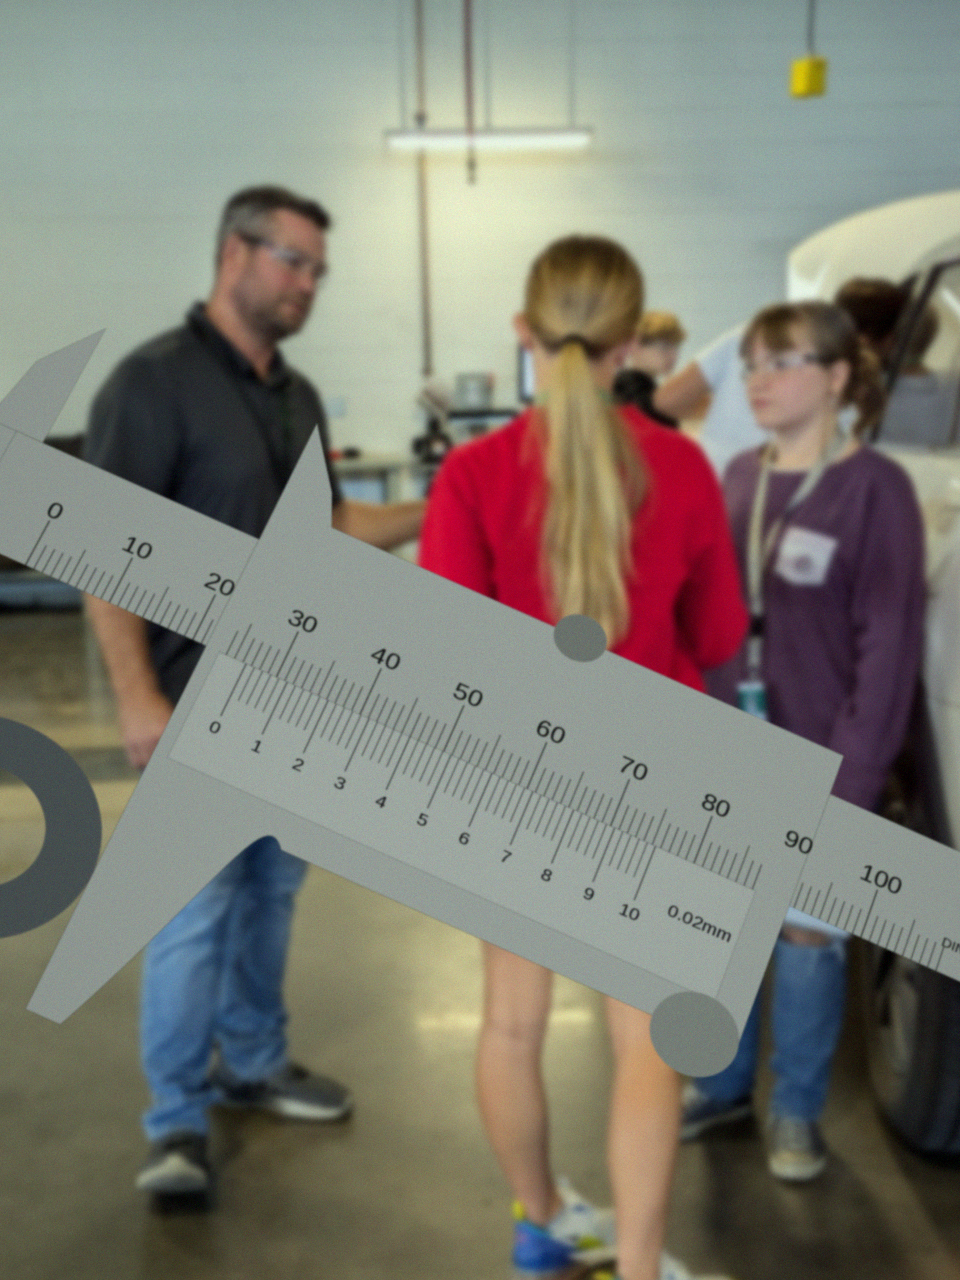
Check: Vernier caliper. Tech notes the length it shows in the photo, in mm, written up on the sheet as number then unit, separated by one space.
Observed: 26.4 mm
